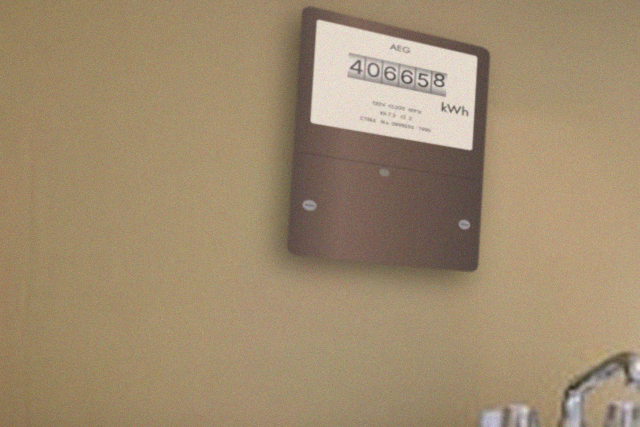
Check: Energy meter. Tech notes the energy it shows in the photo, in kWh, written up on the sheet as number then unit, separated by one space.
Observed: 406658 kWh
